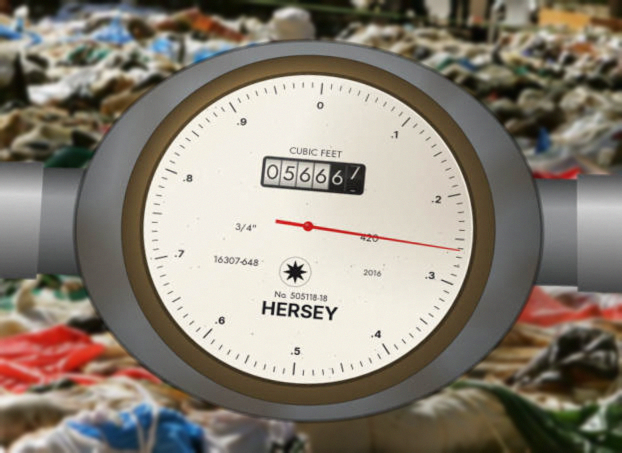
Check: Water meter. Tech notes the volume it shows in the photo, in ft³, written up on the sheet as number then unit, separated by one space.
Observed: 56667.26 ft³
